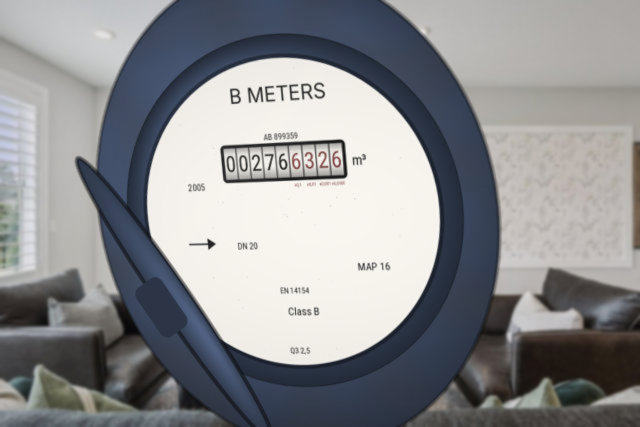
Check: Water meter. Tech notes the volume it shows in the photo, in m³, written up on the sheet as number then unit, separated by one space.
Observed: 276.6326 m³
